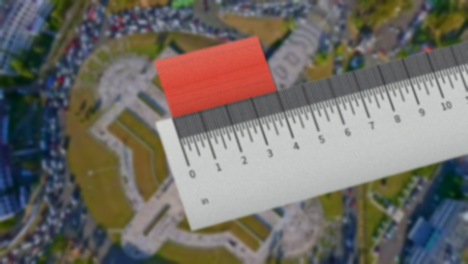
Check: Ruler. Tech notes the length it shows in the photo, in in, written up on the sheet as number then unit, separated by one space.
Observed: 4 in
